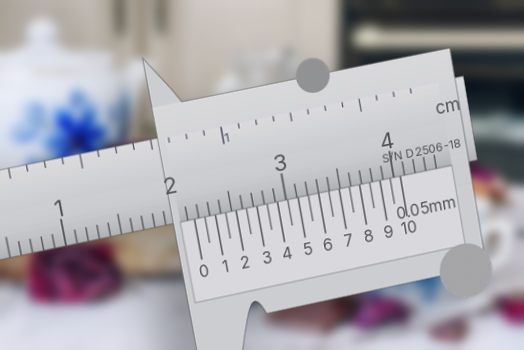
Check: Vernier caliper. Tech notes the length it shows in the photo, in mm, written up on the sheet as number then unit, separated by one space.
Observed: 21.6 mm
